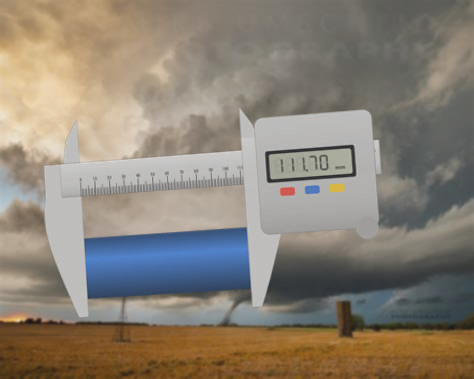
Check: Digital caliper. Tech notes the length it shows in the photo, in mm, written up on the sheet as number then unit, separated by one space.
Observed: 111.70 mm
